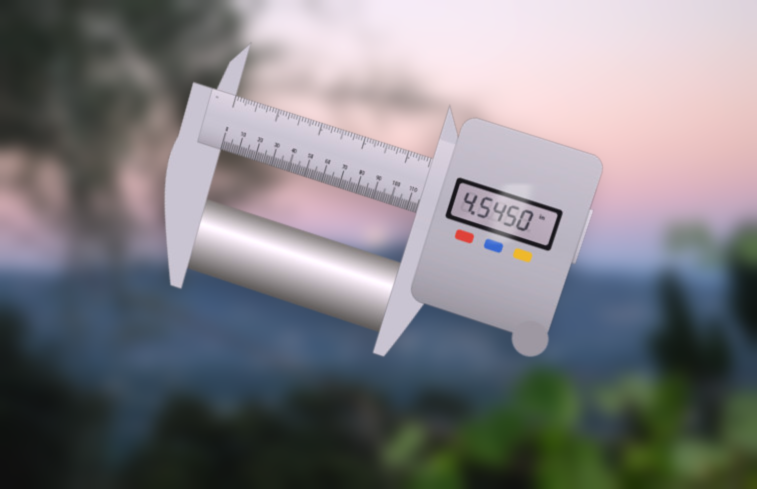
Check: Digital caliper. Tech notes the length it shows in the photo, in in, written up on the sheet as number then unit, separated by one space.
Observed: 4.5450 in
